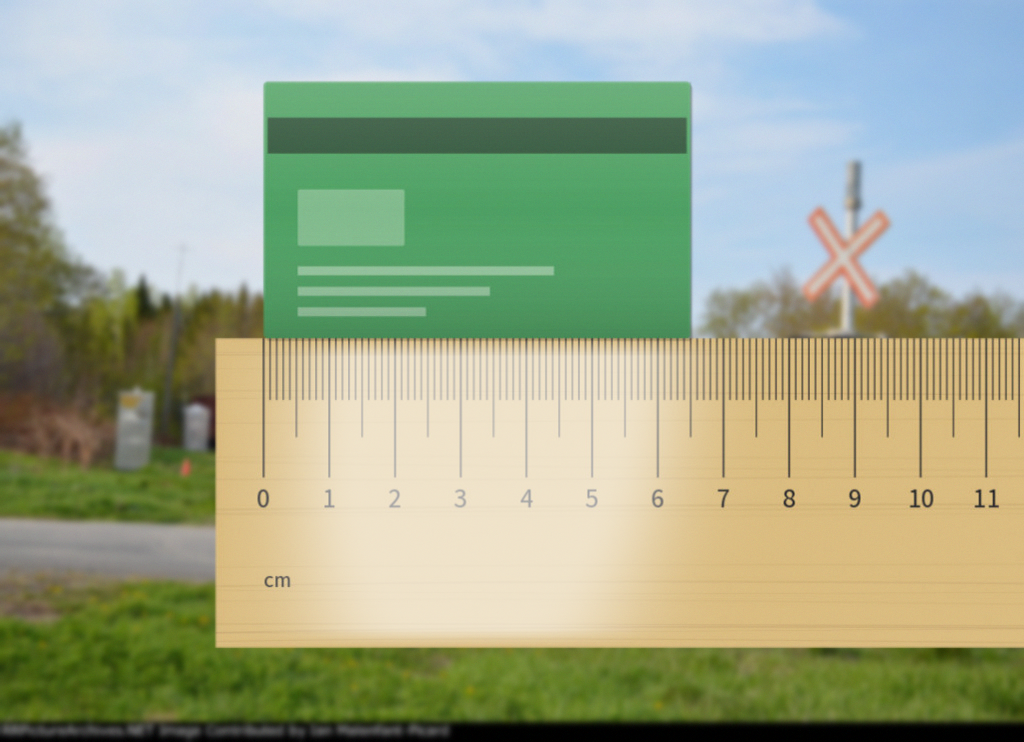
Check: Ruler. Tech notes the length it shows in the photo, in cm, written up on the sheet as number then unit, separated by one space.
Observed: 6.5 cm
